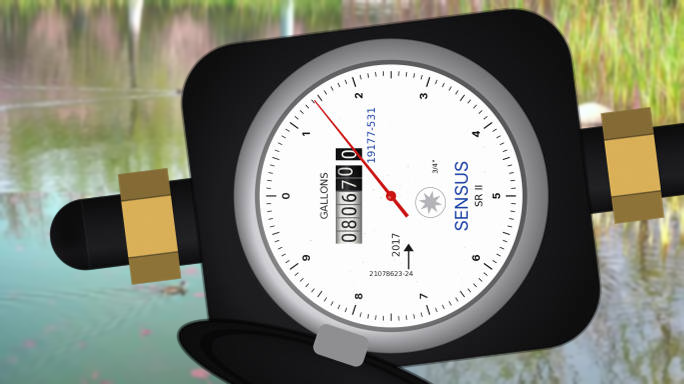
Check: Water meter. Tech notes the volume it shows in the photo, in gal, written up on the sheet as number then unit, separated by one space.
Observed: 806701.4 gal
